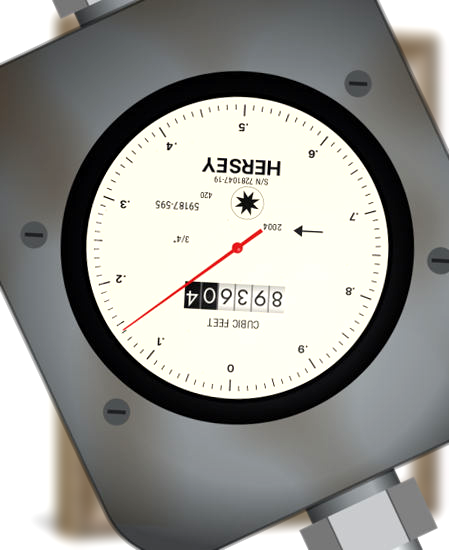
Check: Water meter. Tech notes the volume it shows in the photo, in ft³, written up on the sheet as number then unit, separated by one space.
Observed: 893604.14 ft³
